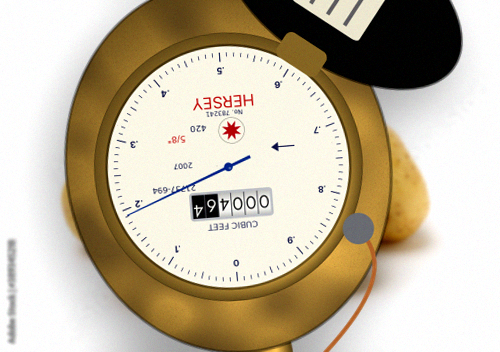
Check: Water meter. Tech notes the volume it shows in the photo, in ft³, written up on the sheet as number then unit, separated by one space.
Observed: 464.19 ft³
